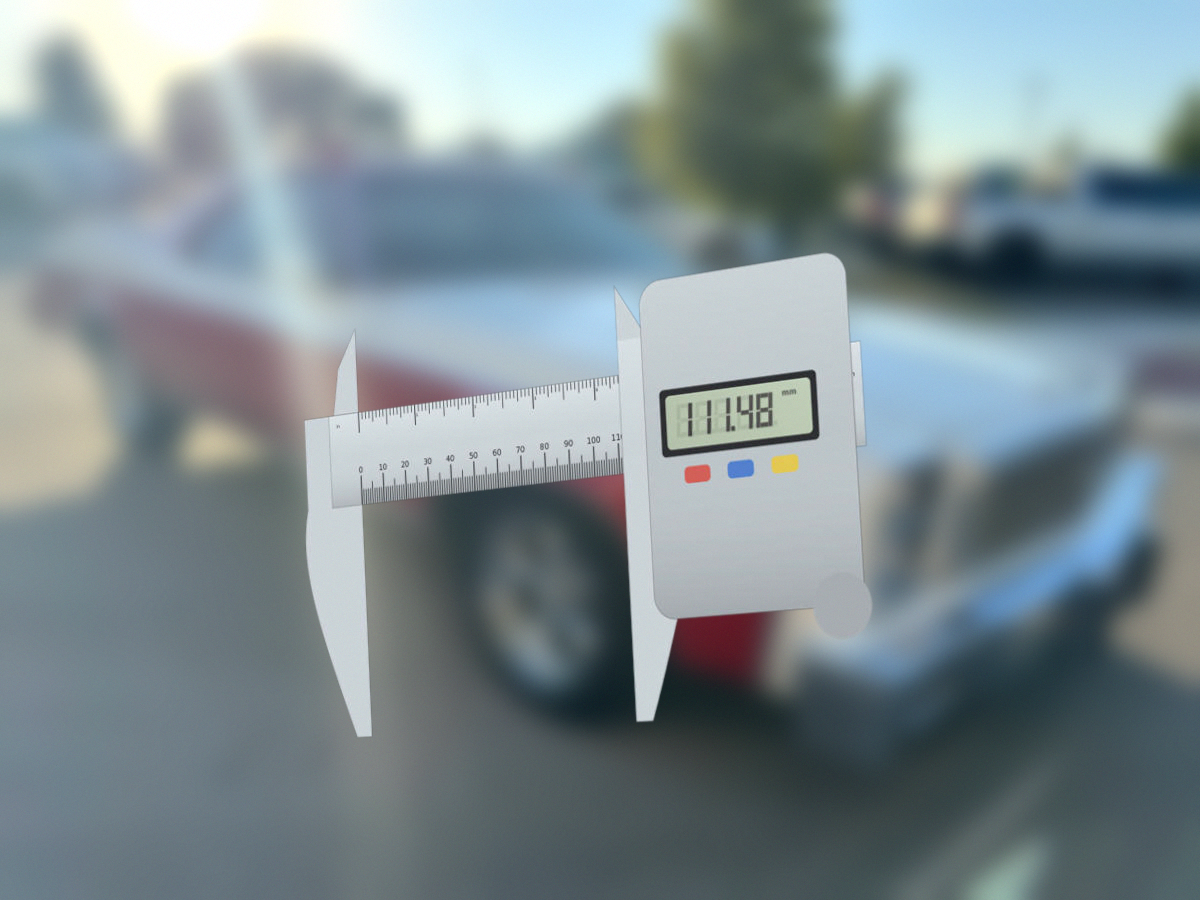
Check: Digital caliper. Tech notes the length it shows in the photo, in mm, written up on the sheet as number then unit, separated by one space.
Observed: 111.48 mm
